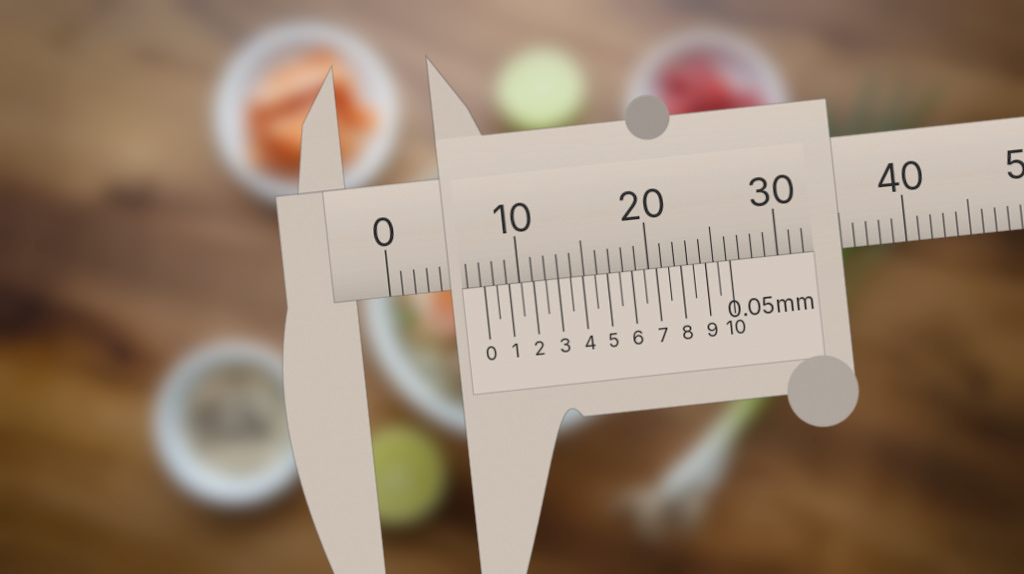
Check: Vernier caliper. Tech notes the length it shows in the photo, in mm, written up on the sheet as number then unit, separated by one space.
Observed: 7.3 mm
